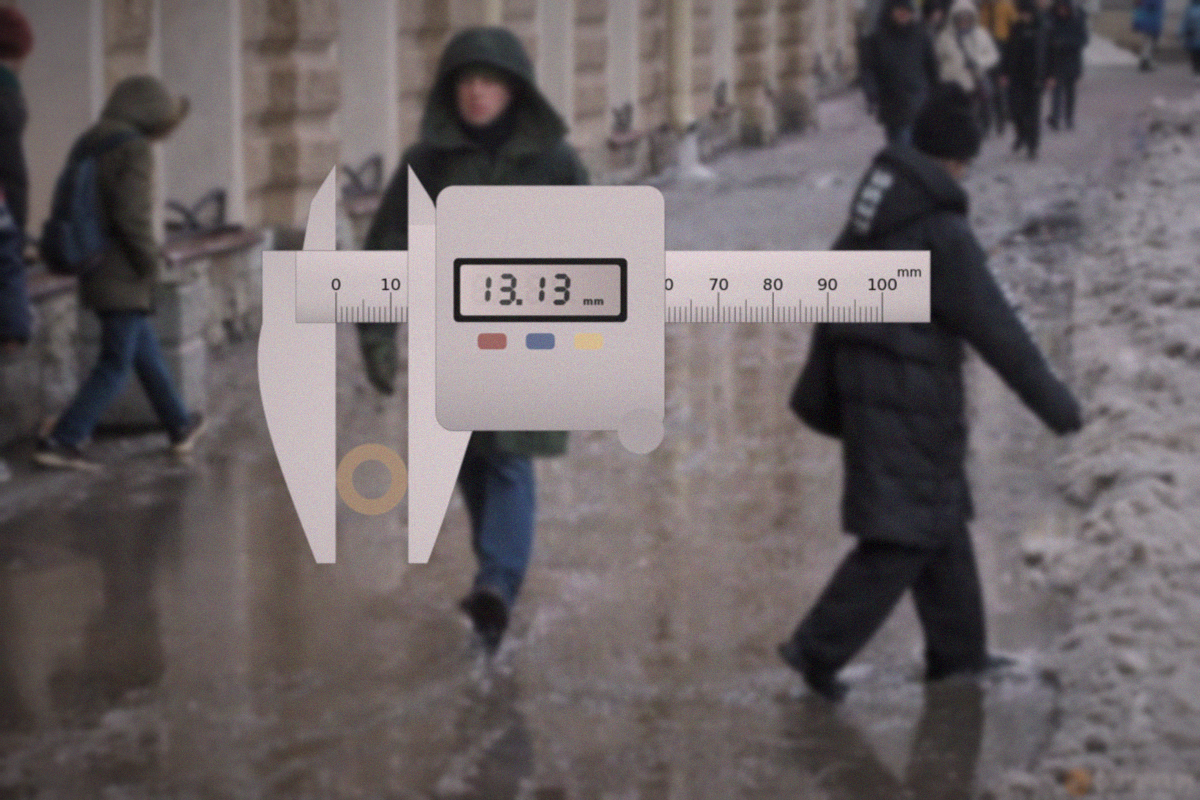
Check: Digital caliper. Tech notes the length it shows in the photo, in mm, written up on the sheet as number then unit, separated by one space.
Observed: 13.13 mm
